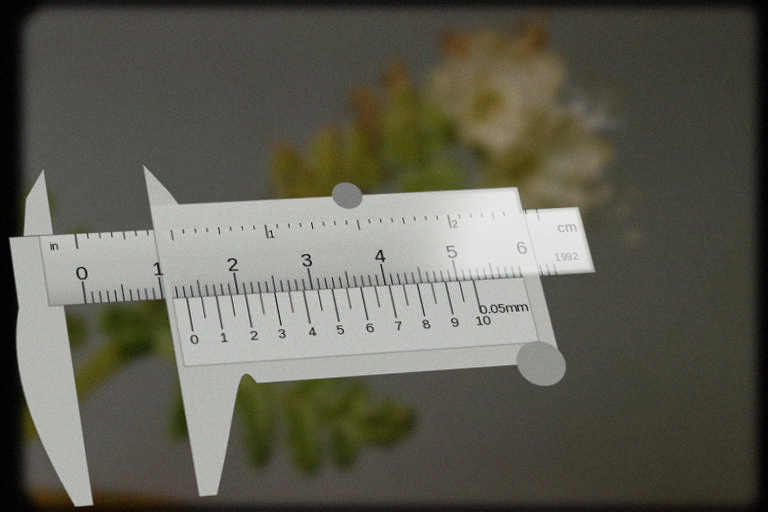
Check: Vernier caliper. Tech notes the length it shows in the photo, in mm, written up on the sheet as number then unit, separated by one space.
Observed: 13.2 mm
